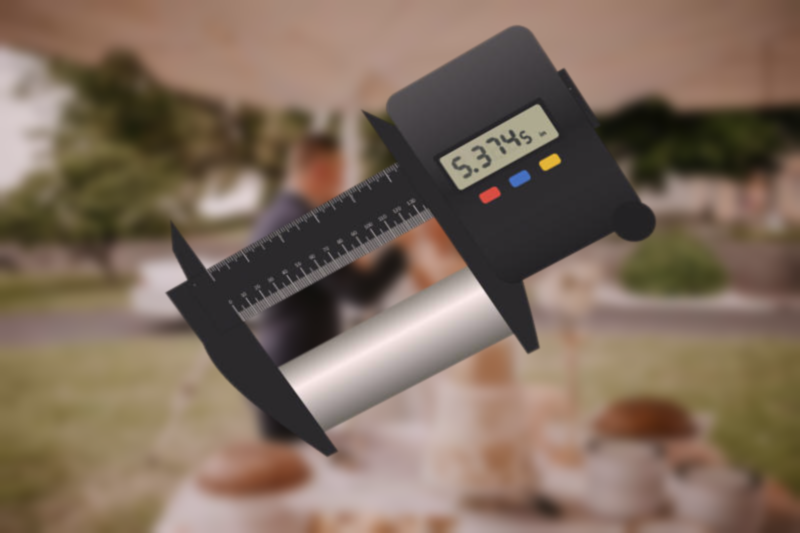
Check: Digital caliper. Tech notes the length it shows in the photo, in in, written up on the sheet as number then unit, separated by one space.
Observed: 5.3745 in
